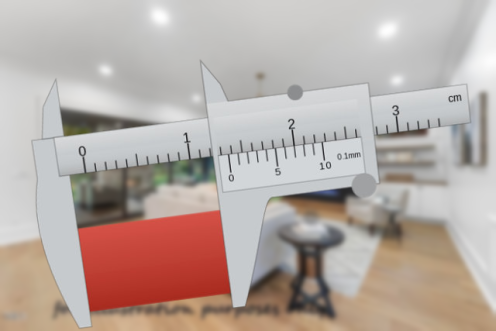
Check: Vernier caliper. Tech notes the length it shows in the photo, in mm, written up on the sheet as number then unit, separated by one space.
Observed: 13.7 mm
